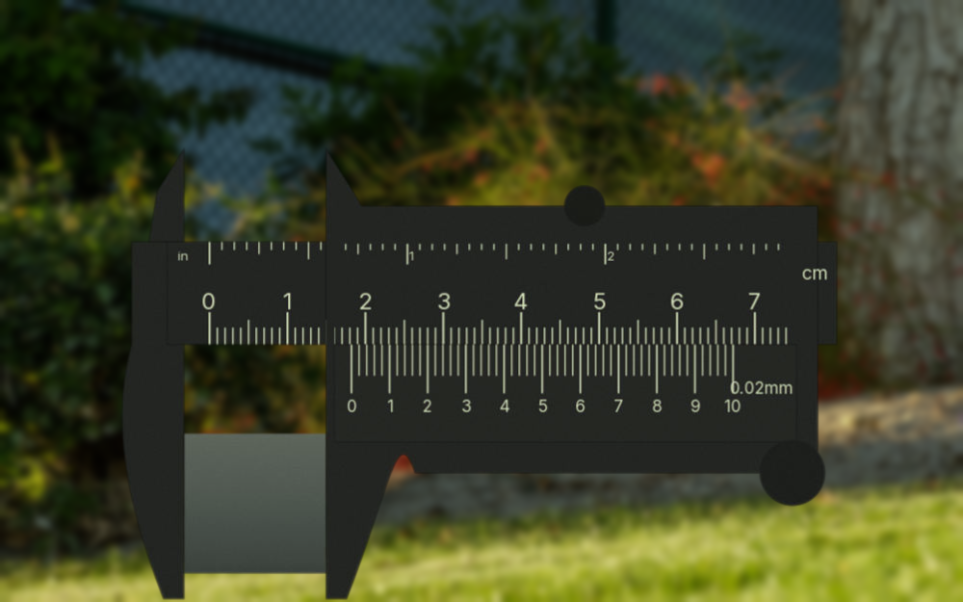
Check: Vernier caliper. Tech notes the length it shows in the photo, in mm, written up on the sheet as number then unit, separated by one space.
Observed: 18.2 mm
